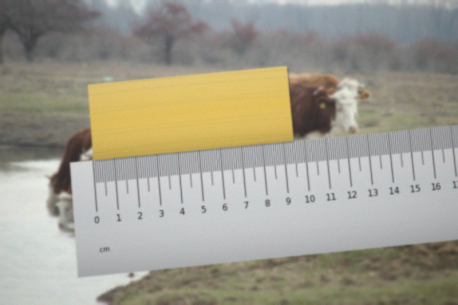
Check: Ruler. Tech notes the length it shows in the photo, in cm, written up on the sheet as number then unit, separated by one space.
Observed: 9.5 cm
